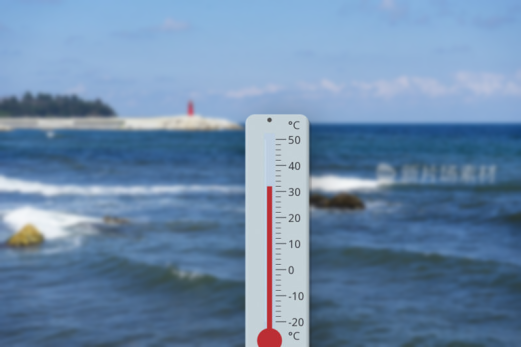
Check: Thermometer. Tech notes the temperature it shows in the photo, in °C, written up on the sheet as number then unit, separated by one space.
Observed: 32 °C
